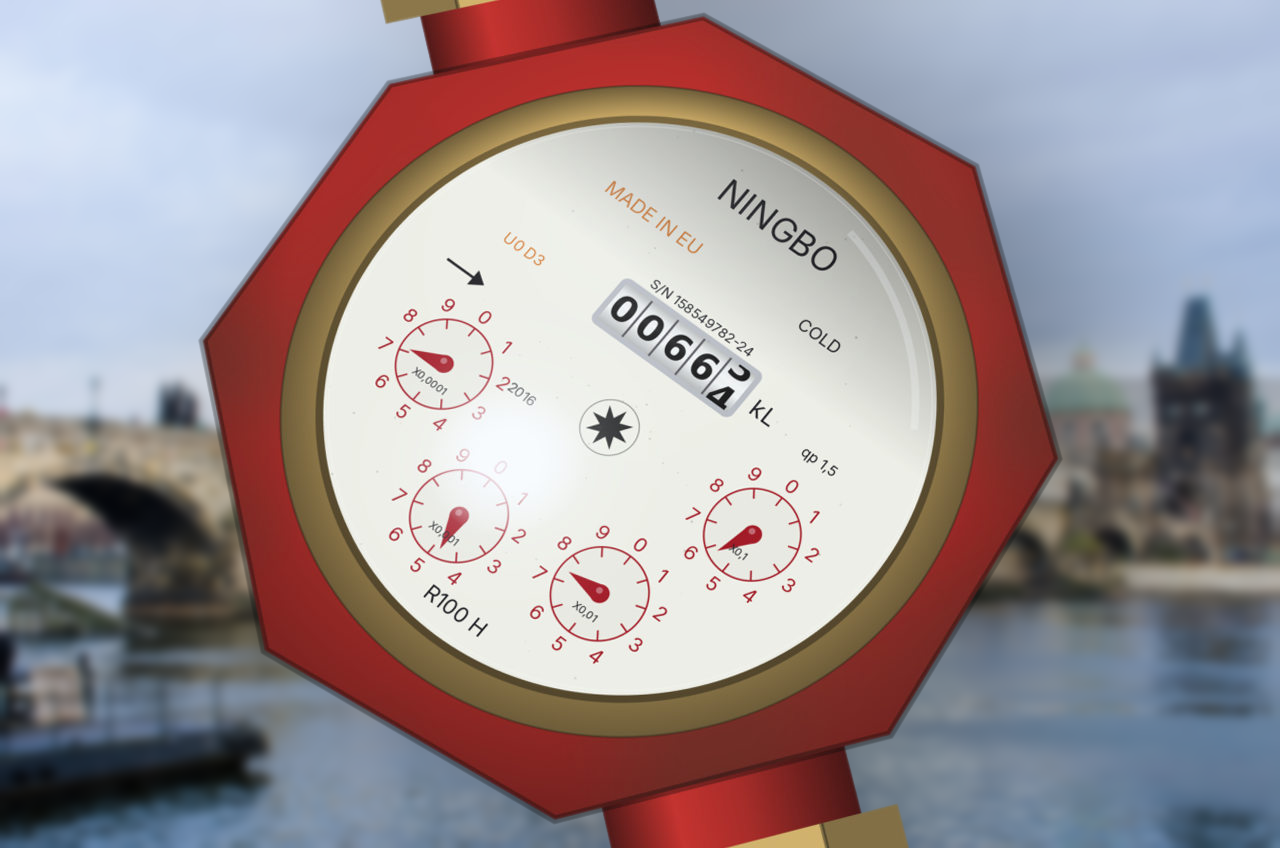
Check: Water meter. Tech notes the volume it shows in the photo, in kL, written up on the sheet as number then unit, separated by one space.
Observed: 663.5747 kL
